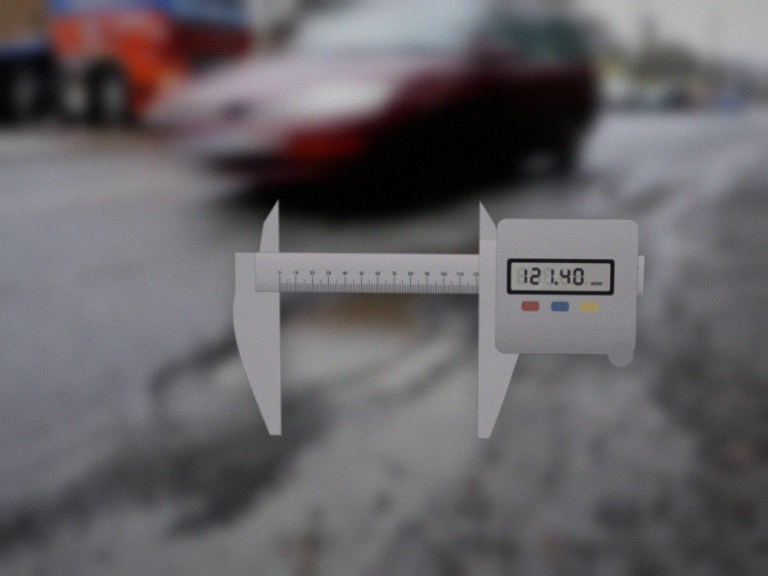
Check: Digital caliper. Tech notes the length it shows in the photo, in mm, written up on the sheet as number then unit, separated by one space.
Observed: 121.40 mm
